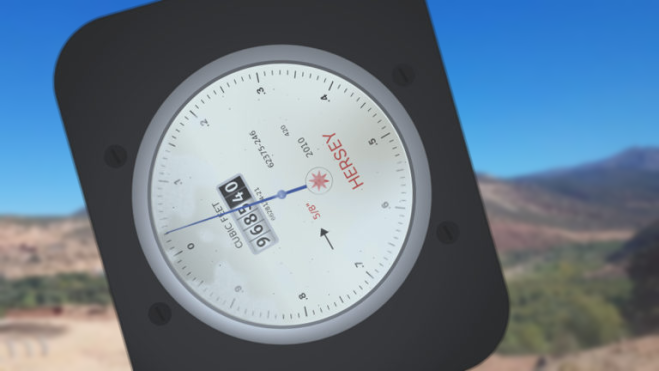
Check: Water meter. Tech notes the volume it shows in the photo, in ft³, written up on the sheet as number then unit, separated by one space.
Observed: 968540.03 ft³
